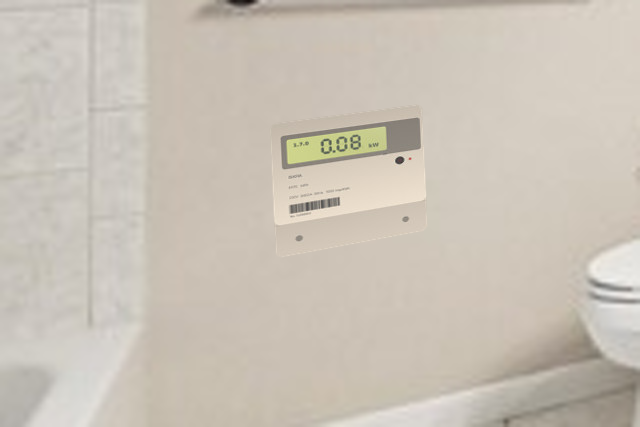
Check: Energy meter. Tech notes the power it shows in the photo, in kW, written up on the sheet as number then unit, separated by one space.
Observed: 0.08 kW
